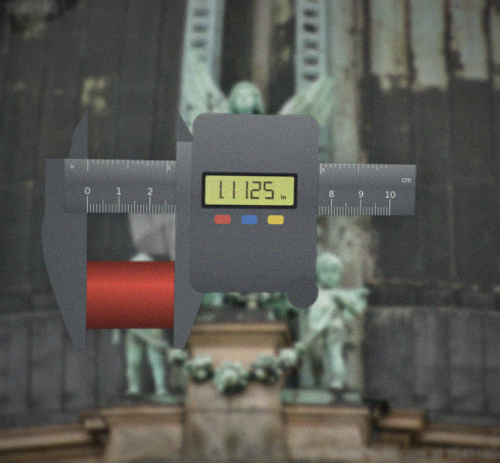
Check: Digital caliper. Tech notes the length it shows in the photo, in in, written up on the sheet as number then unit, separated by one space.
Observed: 1.1125 in
